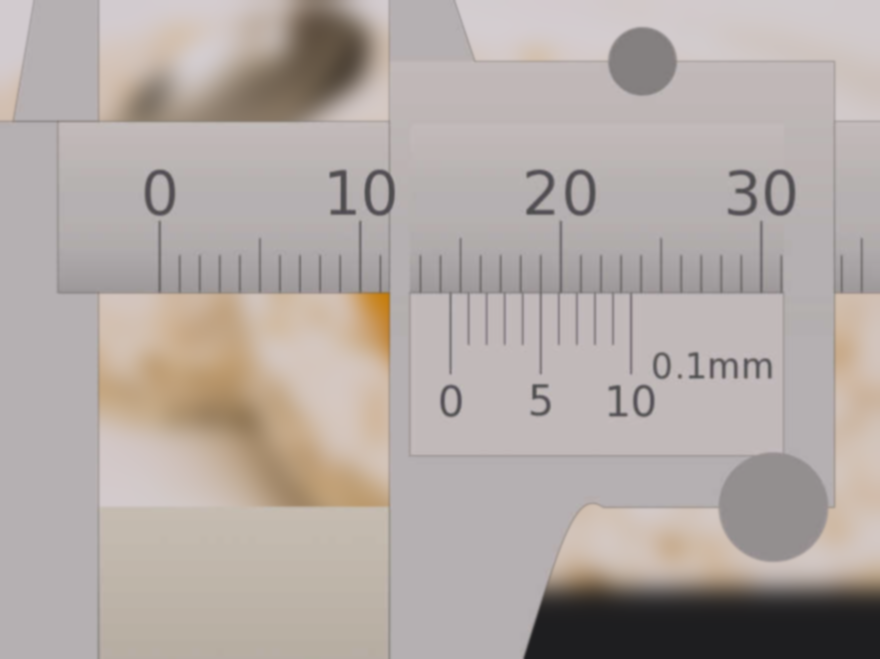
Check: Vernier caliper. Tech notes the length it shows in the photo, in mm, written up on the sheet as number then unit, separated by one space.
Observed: 14.5 mm
